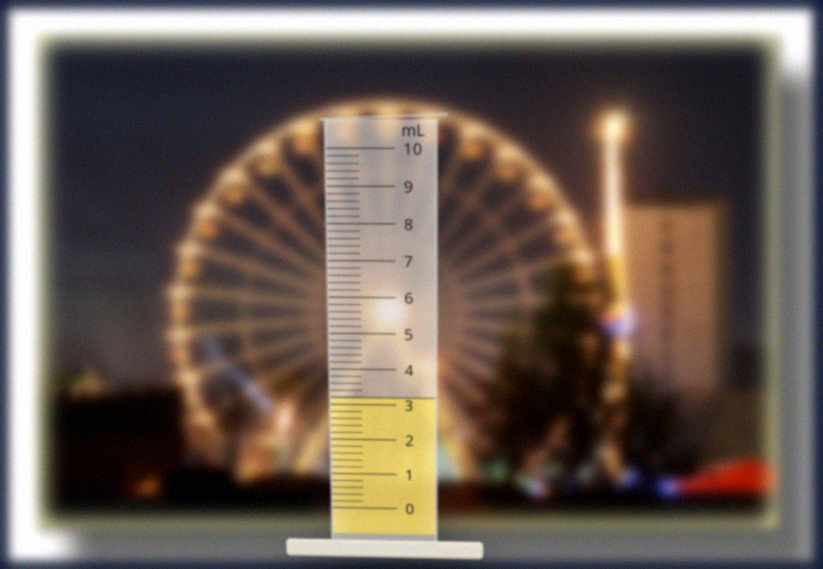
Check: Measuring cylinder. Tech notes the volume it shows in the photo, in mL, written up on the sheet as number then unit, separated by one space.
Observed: 3.2 mL
